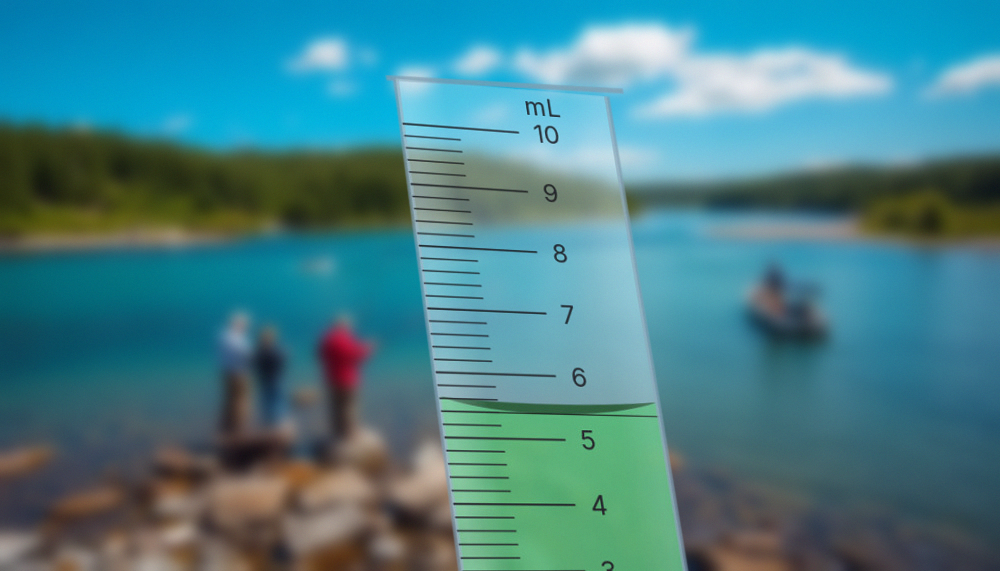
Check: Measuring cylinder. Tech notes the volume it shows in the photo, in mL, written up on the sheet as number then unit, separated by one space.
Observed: 5.4 mL
